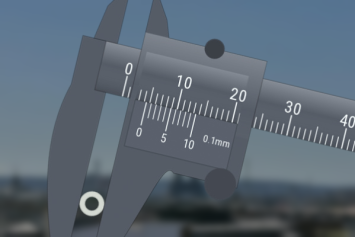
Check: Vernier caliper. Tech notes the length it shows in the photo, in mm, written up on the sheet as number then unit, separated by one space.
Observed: 4.4 mm
